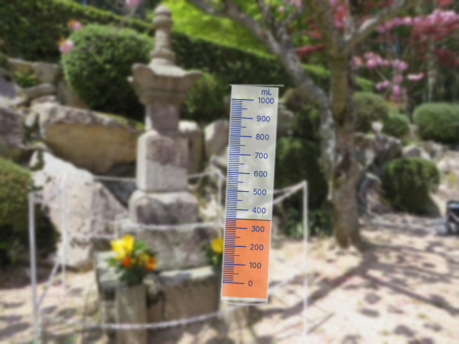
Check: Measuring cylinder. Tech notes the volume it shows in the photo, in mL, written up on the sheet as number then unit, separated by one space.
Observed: 350 mL
